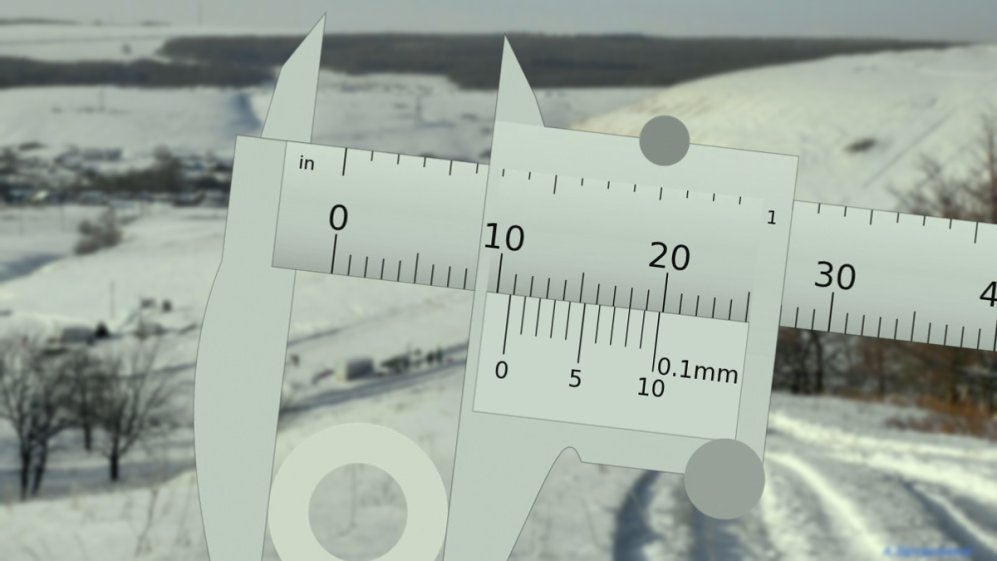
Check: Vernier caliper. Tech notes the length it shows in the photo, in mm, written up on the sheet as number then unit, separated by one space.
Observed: 10.8 mm
